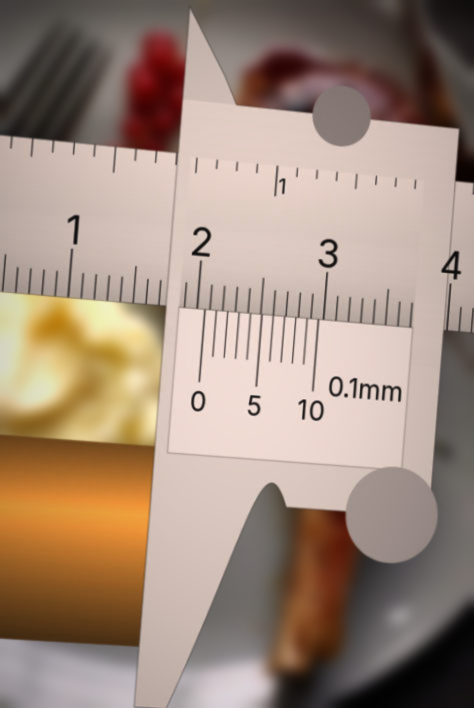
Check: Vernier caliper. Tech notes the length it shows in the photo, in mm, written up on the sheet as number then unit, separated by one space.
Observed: 20.6 mm
